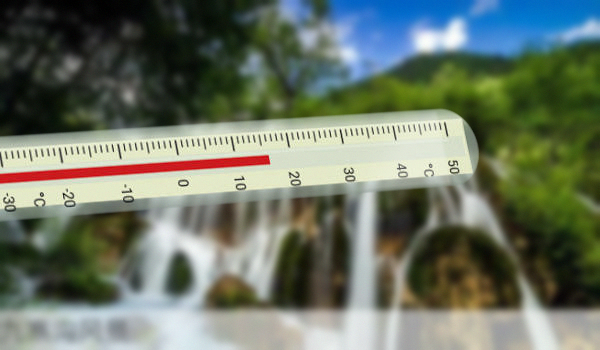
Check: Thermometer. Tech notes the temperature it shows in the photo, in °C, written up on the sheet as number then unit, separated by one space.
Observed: 16 °C
